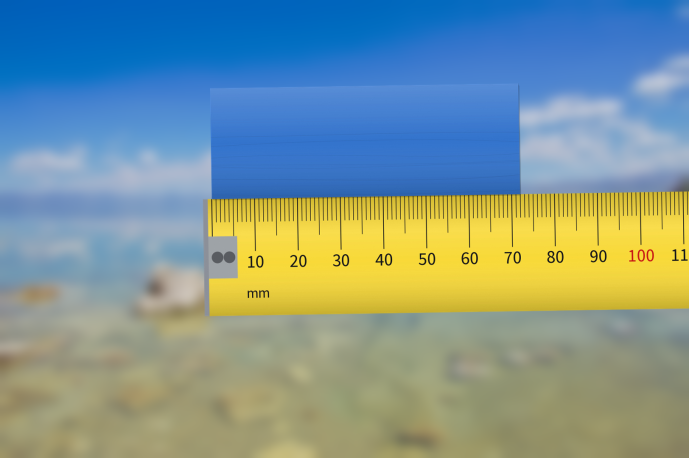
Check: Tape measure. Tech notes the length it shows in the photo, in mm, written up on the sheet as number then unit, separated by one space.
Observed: 72 mm
